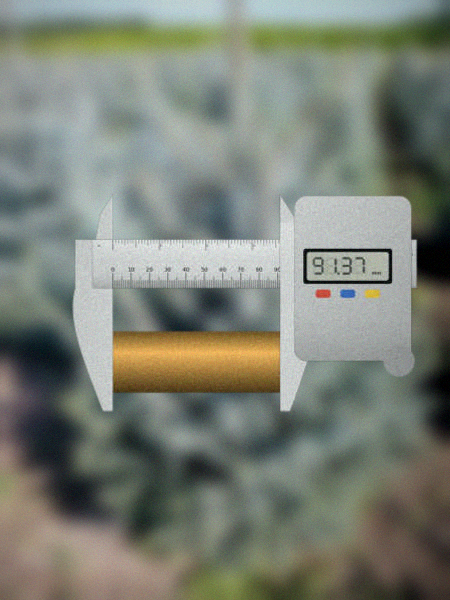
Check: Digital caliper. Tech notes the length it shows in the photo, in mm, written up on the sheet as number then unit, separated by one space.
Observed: 91.37 mm
